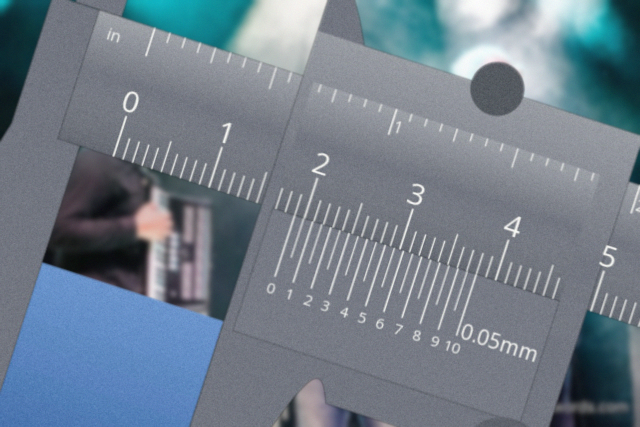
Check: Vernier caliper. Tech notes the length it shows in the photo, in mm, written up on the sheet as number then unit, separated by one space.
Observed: 19.0 mm
